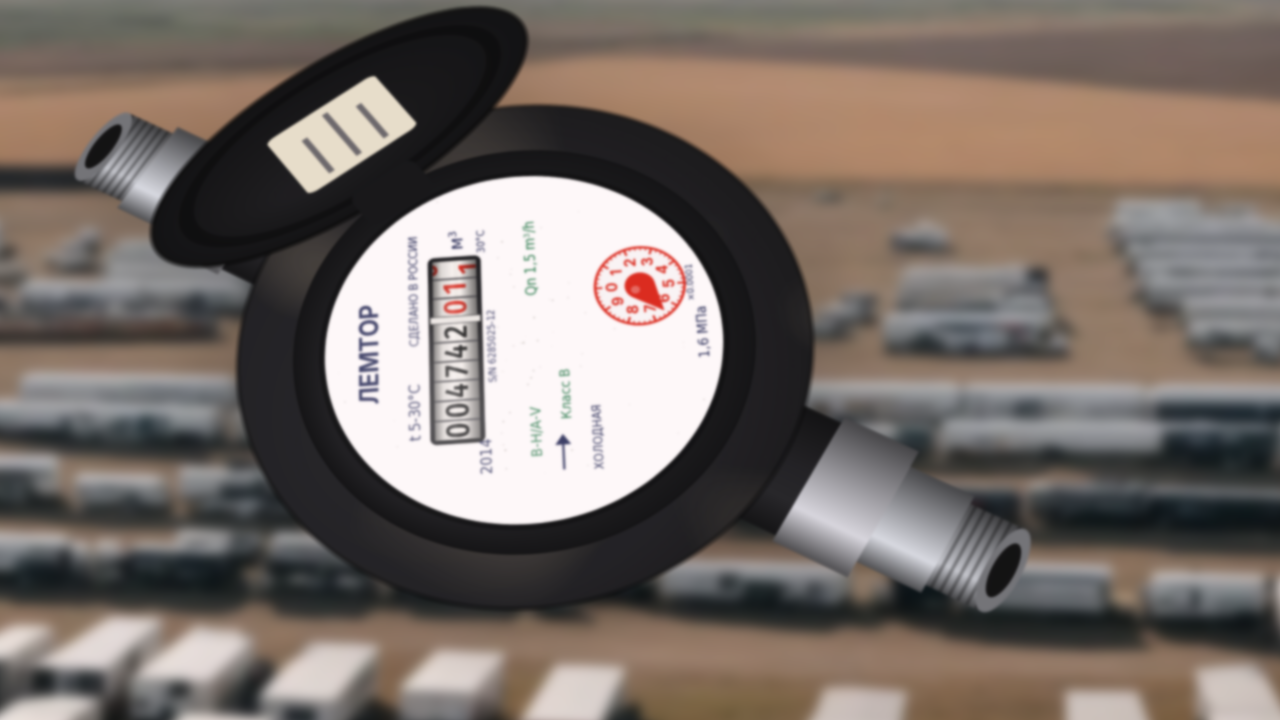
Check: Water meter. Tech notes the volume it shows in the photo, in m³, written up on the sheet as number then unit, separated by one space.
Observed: 4742.0106 m³
